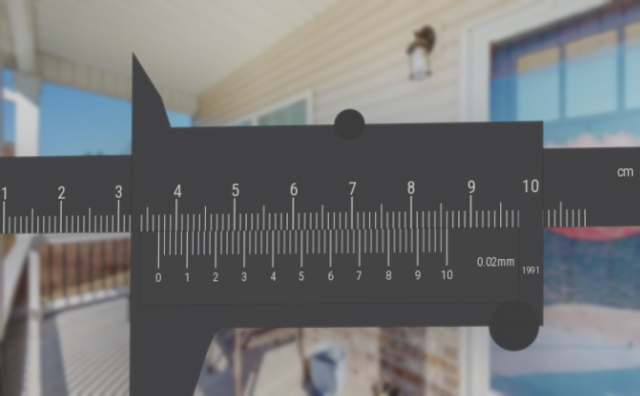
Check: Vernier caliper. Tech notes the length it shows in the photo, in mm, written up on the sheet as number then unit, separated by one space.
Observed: 37.0 mm
